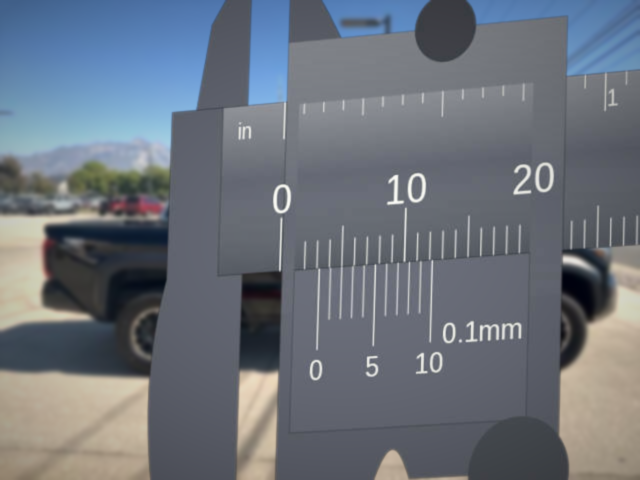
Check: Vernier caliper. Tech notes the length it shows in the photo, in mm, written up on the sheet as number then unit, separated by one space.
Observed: 3.2 mm
